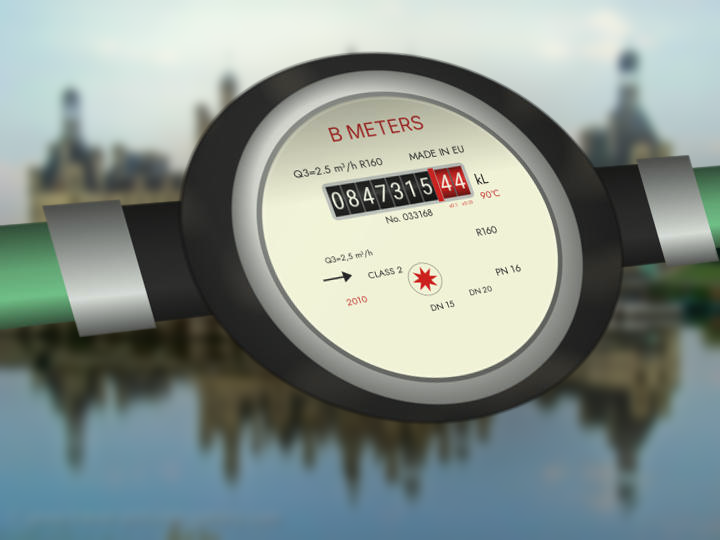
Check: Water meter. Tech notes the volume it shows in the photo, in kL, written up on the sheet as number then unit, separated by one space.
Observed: 847315.44 kL
